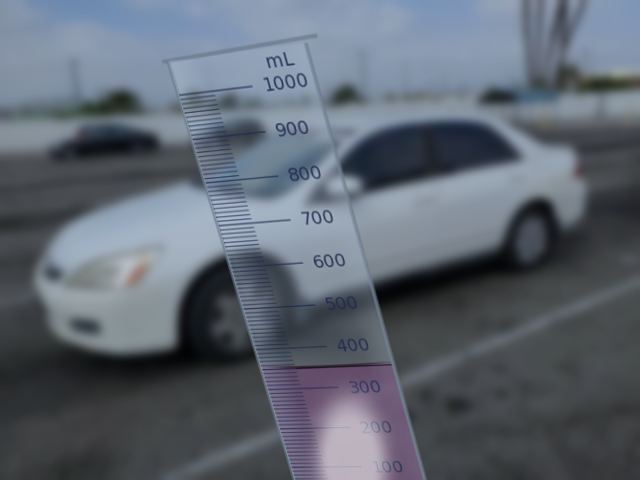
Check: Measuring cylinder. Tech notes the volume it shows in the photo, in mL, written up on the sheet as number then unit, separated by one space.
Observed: 350 mL
